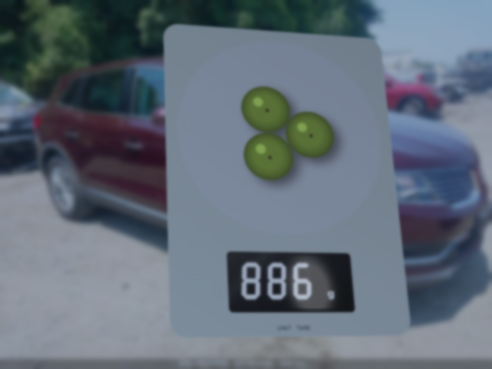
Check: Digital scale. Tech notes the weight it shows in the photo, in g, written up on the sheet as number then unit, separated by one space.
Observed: 886 g
